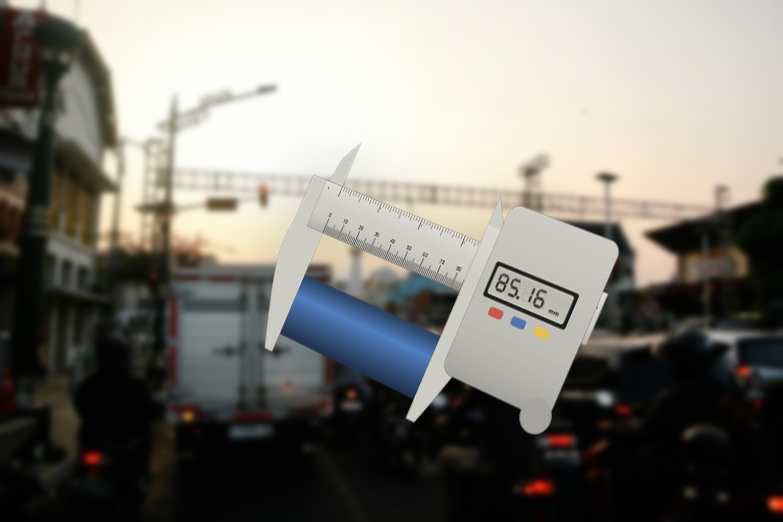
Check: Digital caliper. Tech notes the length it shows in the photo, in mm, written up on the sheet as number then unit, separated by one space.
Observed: 85.16 mm
